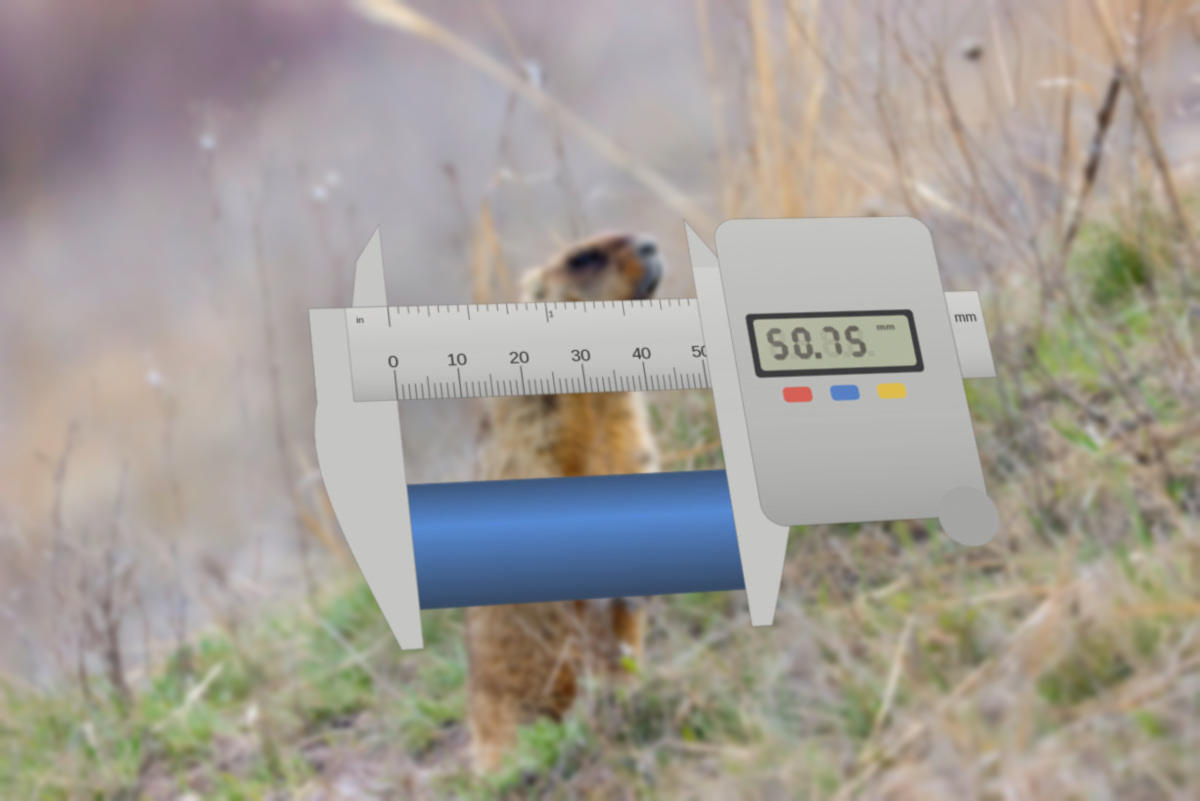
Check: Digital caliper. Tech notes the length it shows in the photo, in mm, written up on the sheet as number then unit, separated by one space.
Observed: 50.75 mm
